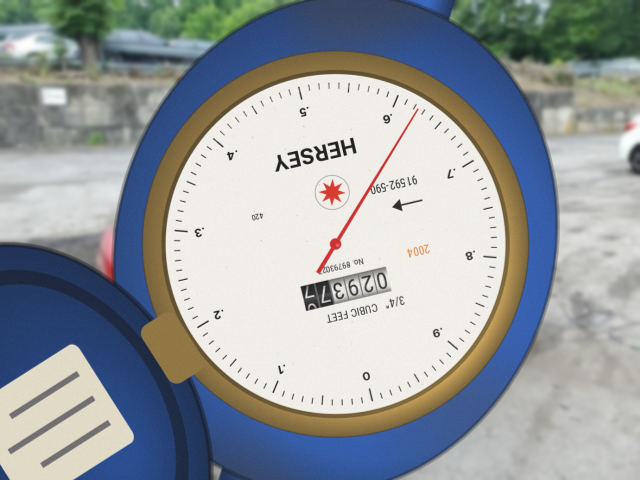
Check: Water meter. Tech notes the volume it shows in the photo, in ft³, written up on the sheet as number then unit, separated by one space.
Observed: 29376.62 ft³
